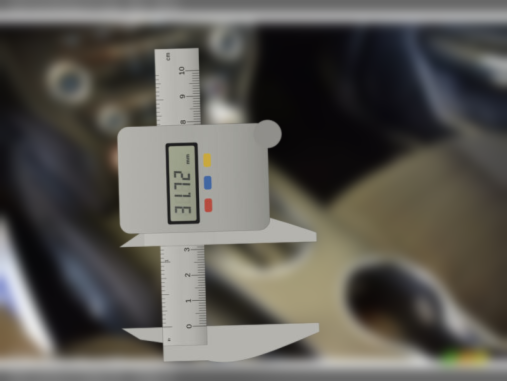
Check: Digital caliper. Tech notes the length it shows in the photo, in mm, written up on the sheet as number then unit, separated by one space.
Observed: 31.72 mm
